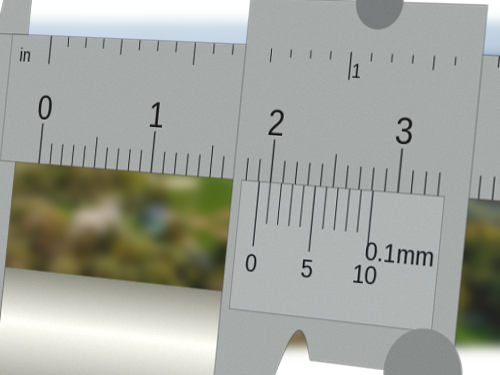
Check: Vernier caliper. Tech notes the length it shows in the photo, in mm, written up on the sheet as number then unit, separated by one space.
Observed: 19.1 mm
